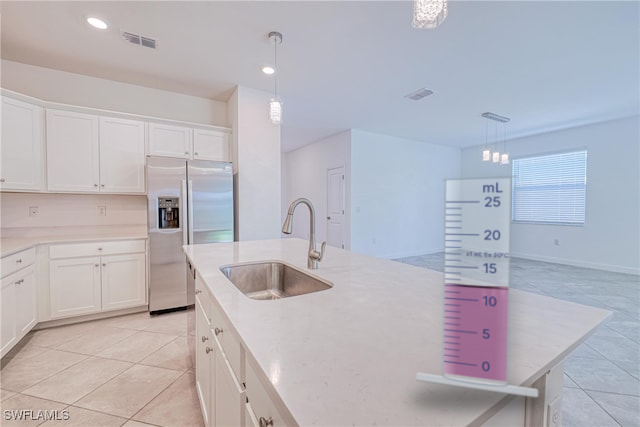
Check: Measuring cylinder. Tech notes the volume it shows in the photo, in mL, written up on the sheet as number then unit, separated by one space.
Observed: 12 mL
